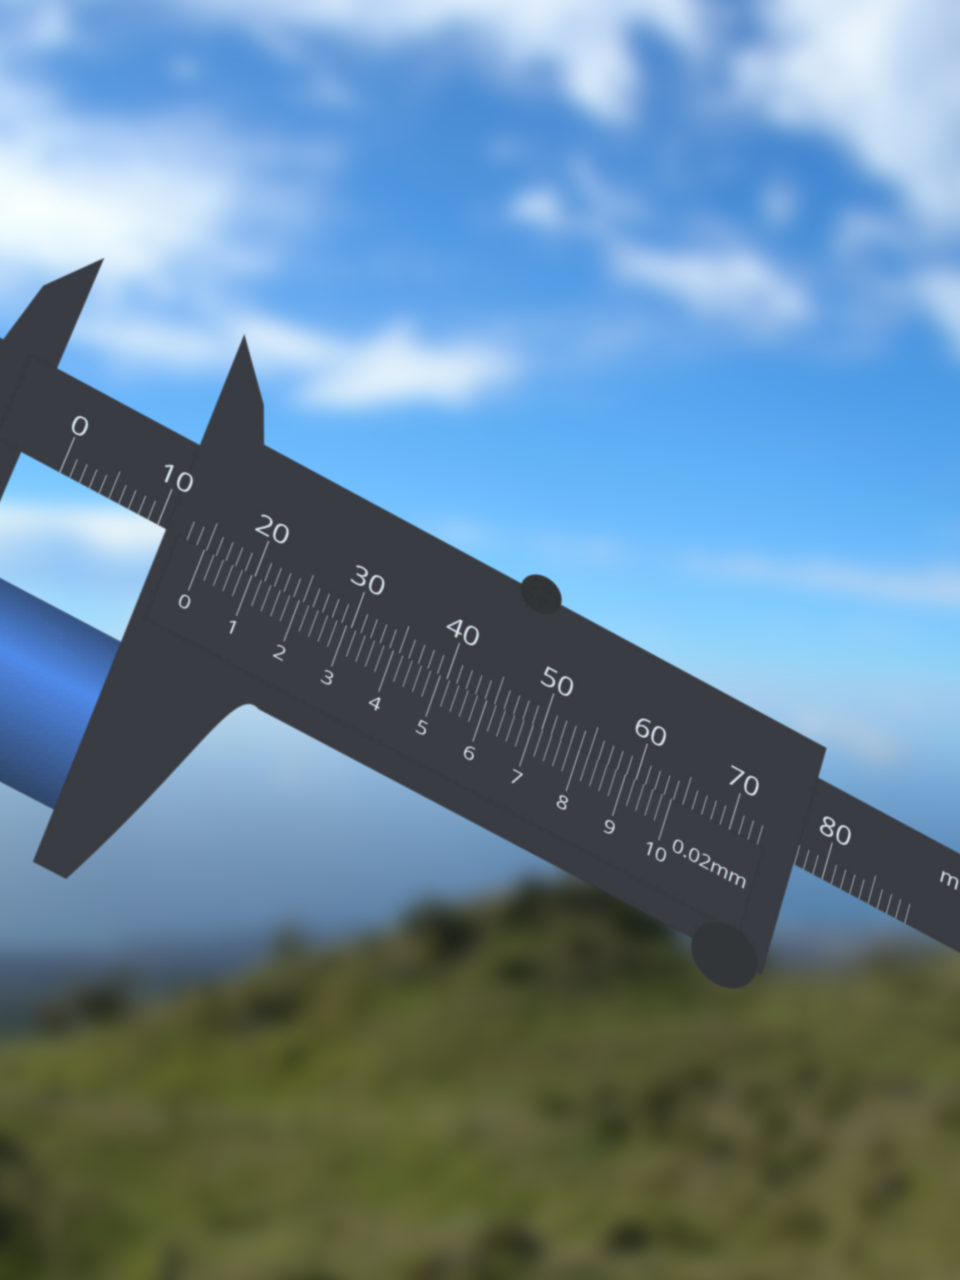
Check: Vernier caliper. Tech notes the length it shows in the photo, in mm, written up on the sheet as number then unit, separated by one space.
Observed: 14.8 mm
